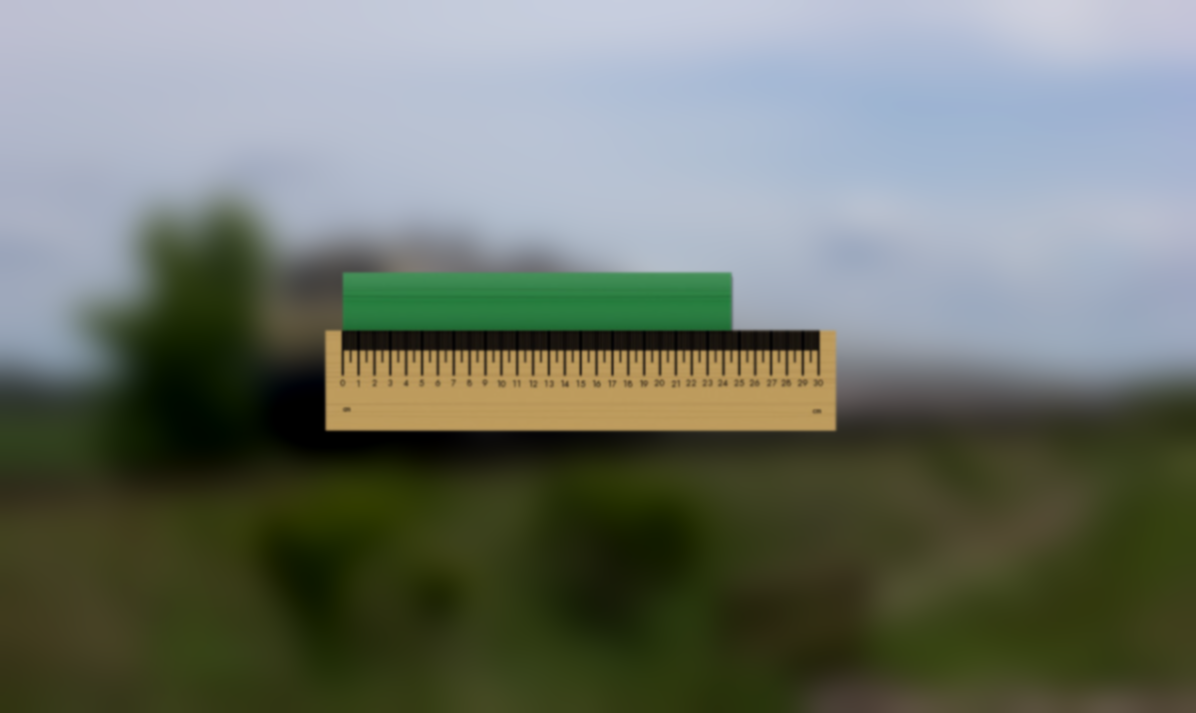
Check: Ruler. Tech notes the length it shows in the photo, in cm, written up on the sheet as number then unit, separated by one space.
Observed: 24.5 cm
